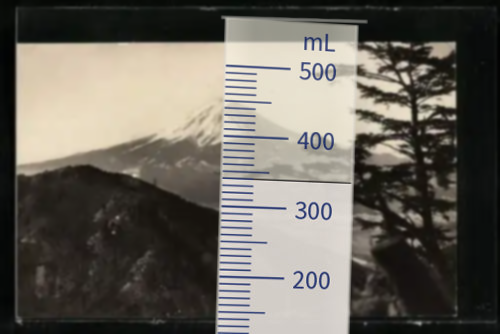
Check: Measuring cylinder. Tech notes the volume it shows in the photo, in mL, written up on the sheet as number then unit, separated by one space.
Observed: 340 mL
